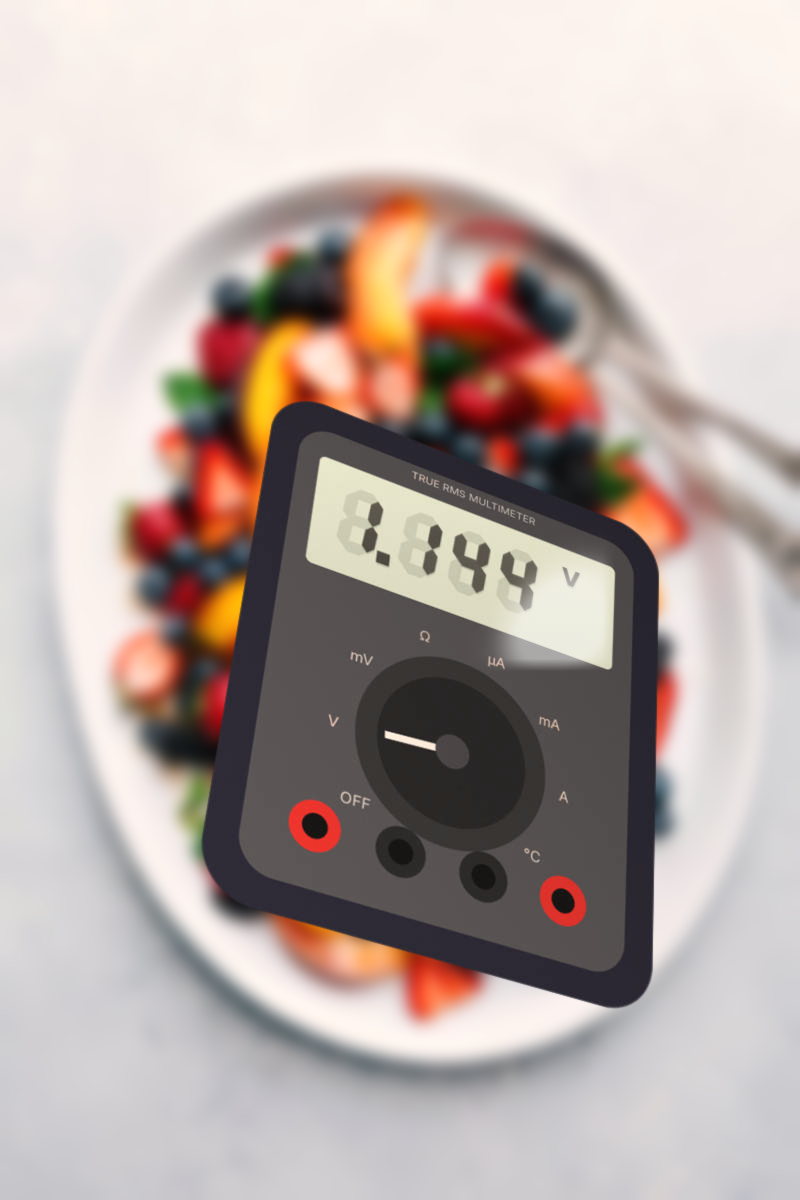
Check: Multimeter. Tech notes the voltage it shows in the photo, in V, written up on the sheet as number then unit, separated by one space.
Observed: 1.144 V
